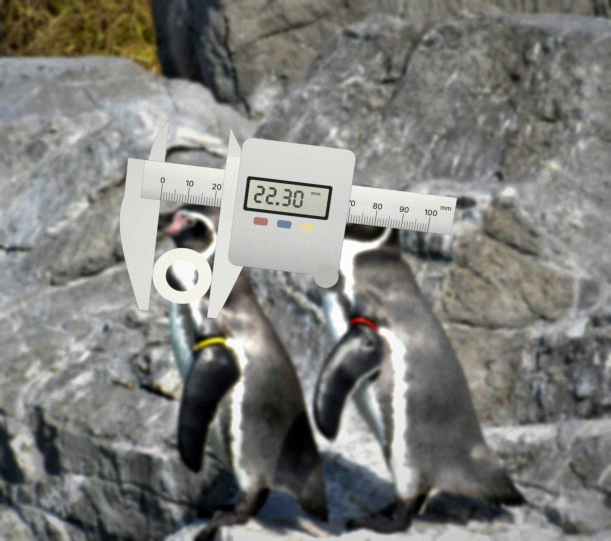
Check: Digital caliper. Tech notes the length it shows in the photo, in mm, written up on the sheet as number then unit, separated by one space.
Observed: 22.30 mm
